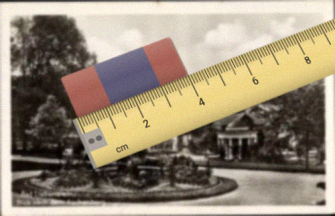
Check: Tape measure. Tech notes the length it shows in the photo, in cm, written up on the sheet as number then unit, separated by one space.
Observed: 4 cm
